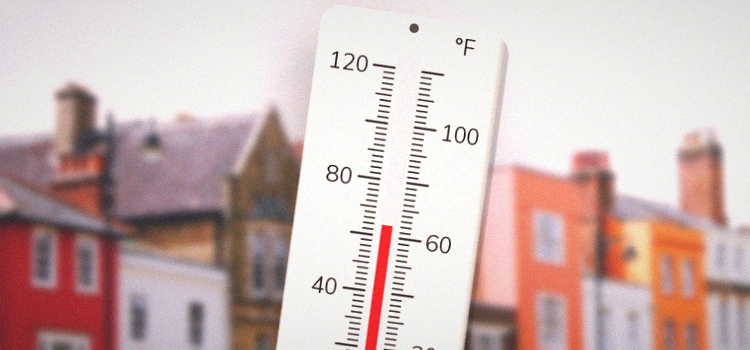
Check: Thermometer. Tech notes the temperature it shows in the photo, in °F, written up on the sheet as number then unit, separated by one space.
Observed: 64 °F
